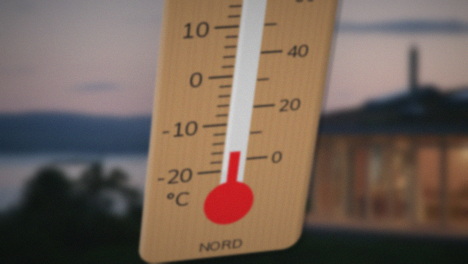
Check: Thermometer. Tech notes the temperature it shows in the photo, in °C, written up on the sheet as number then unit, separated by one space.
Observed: -16 °C
